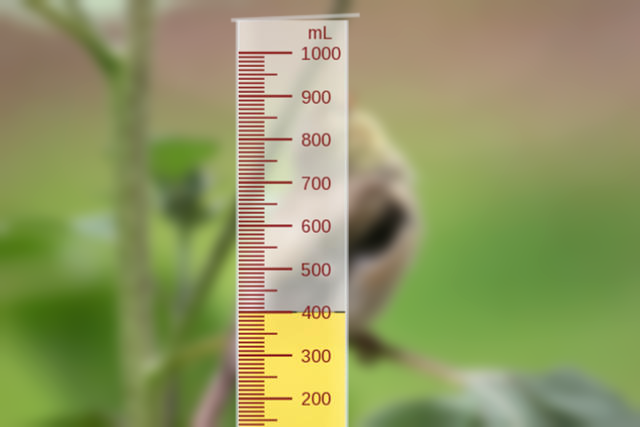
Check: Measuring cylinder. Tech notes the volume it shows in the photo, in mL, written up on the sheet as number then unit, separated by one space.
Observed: 400 mL
